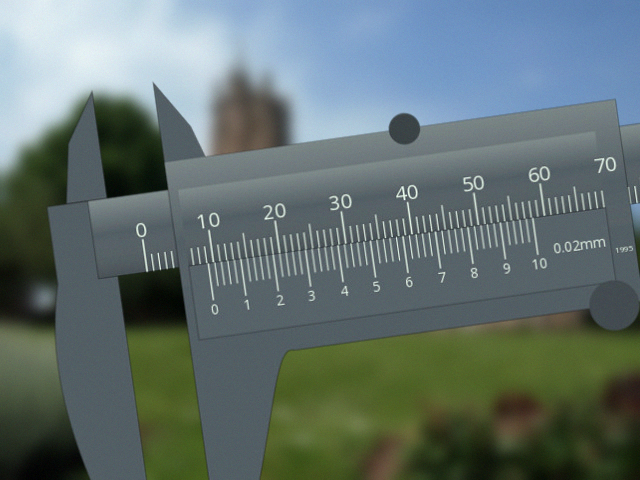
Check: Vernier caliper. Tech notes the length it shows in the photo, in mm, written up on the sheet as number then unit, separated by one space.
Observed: 9.2 mm
